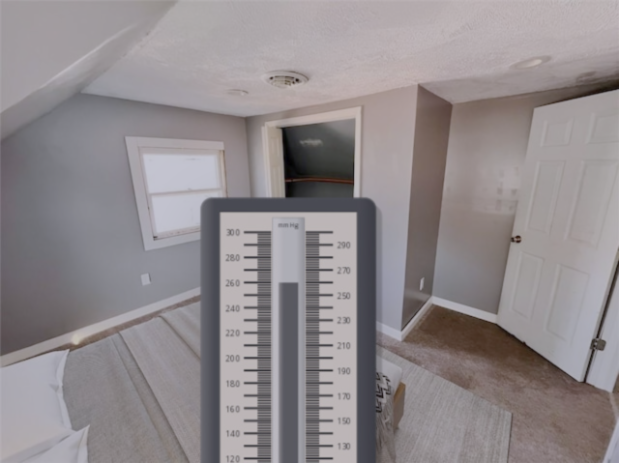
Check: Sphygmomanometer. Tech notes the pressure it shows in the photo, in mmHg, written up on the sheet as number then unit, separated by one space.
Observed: 260 mmHg
